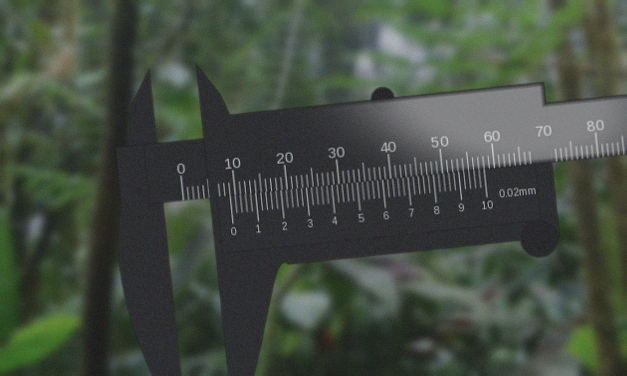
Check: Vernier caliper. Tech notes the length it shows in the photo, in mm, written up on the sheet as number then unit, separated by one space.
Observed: 9.0 mm
